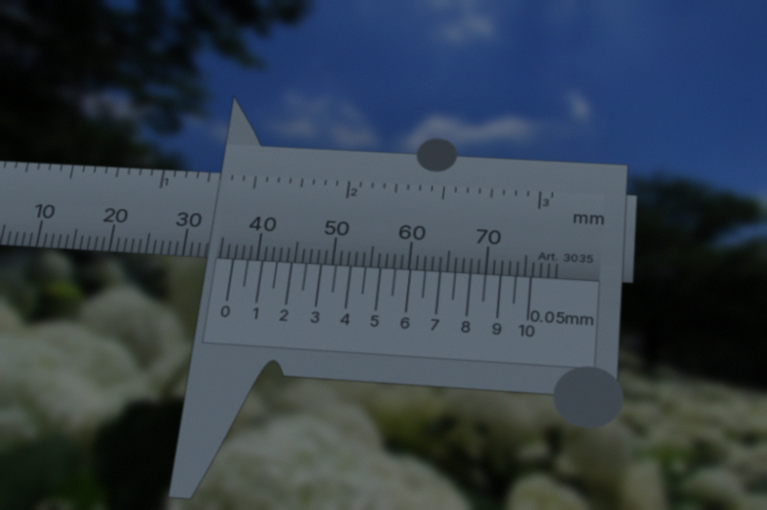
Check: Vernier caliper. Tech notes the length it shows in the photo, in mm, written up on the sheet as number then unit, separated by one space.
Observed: 36.8 mm
